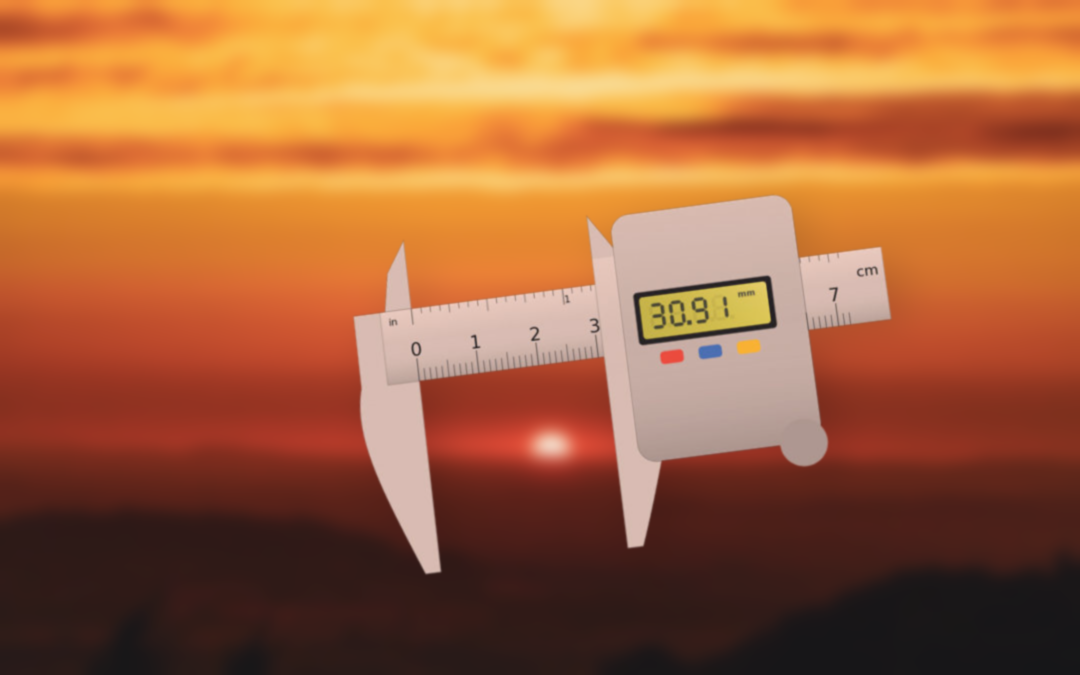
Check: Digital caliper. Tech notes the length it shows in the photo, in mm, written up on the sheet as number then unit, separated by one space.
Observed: 30.91 mm
